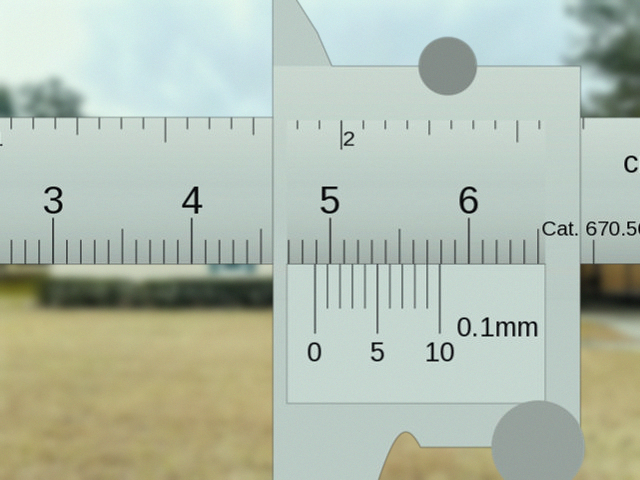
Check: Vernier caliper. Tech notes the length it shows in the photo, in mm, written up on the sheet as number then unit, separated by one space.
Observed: 48.9 mm
